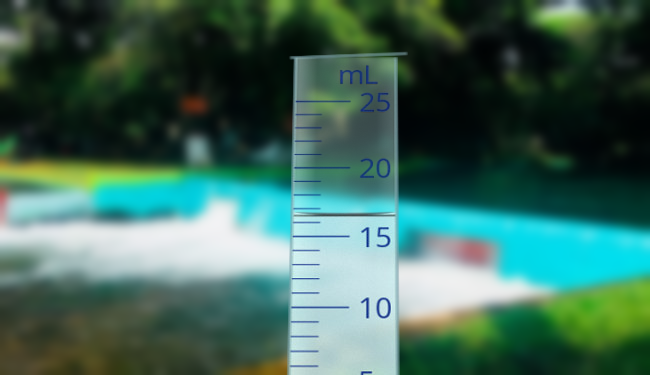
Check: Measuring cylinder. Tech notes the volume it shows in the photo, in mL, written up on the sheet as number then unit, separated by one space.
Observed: 16.5 mL
